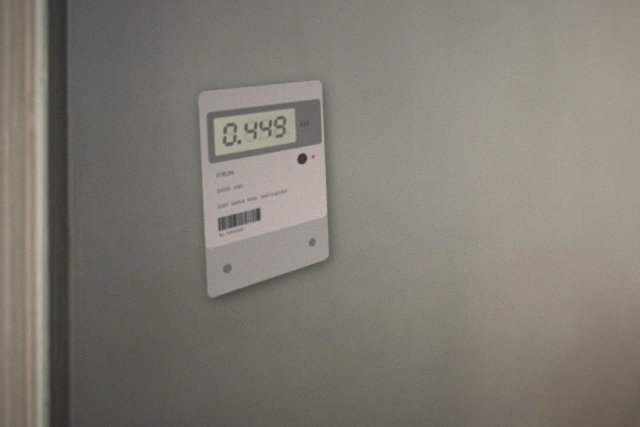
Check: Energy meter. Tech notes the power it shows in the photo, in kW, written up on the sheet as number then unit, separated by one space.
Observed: 0.449 kW
